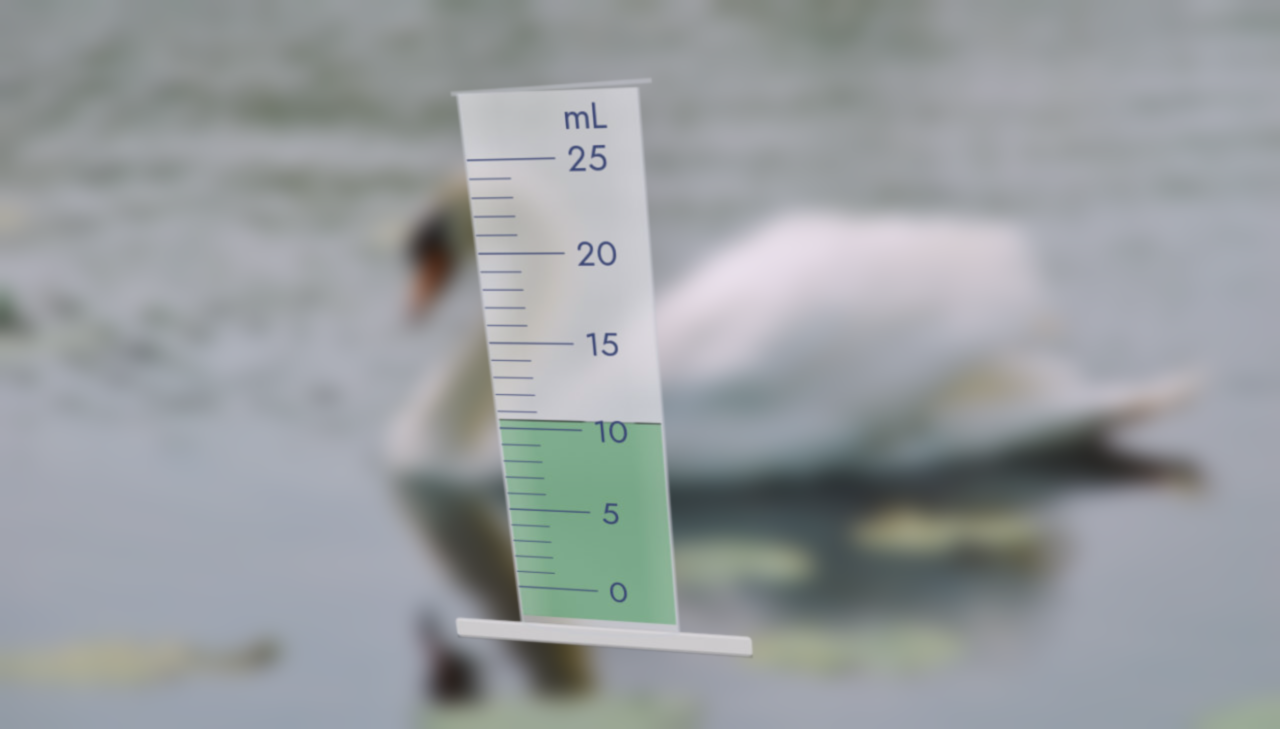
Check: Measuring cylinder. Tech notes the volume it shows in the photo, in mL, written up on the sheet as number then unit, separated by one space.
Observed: 10.5 mL
